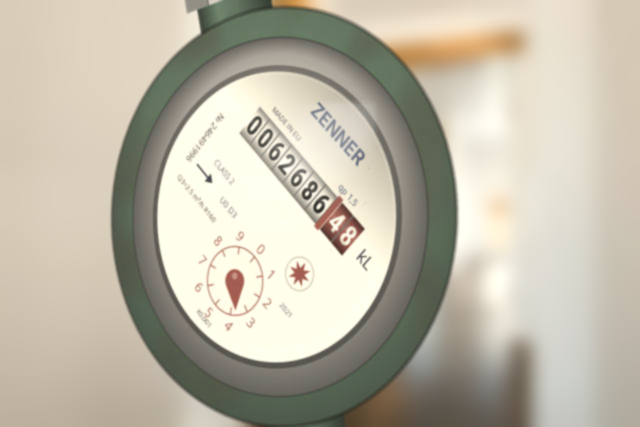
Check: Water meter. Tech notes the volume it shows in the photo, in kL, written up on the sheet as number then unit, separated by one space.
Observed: 62686.483 kL
